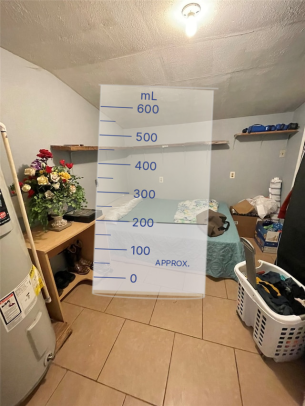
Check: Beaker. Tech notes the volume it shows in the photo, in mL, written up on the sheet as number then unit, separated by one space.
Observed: 200 mL
